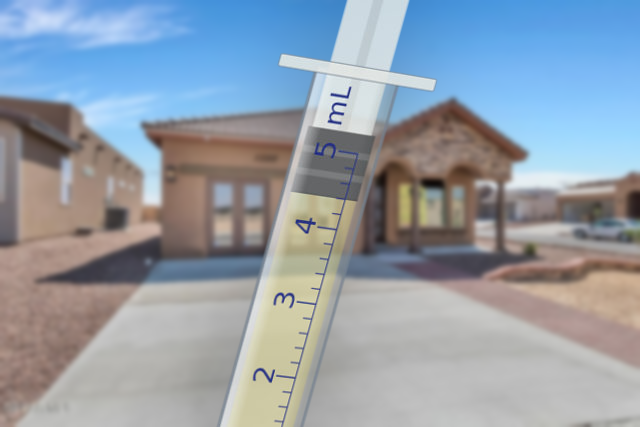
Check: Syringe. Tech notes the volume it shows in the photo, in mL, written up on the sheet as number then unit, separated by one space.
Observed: 4.4 mL
